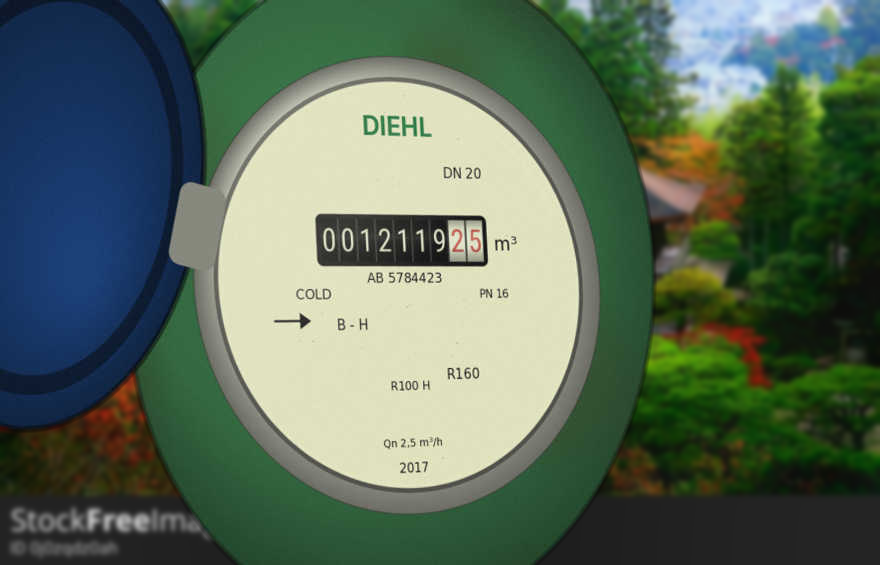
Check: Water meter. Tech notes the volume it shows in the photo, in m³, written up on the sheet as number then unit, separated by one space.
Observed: 12119.25 m³
